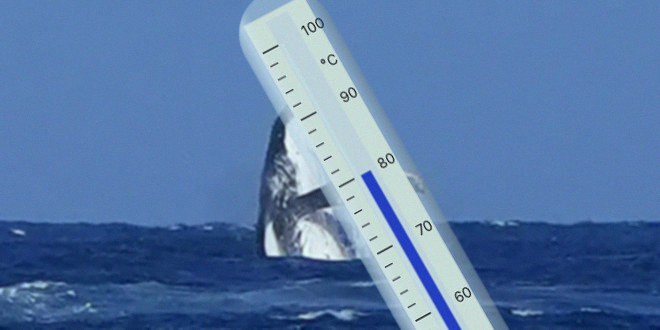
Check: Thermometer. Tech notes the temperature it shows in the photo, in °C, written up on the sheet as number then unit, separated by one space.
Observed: 80 °C
